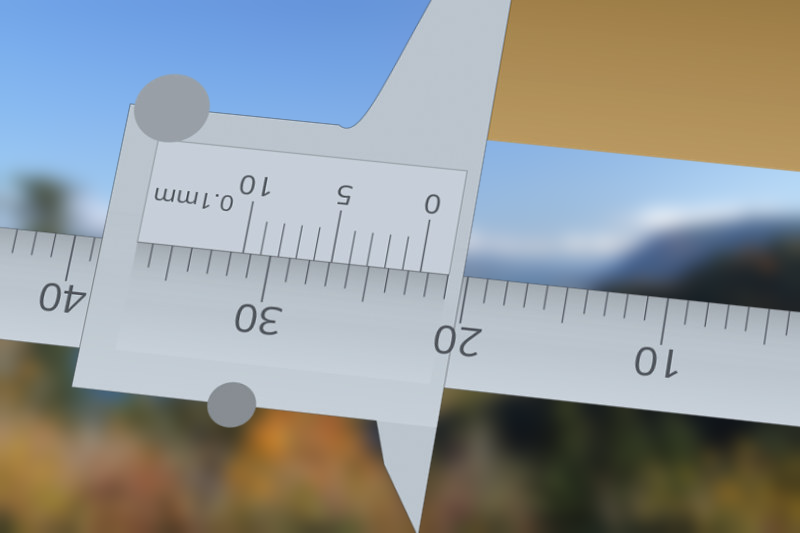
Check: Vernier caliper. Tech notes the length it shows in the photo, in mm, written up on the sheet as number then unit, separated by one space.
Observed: 22.4 mm
